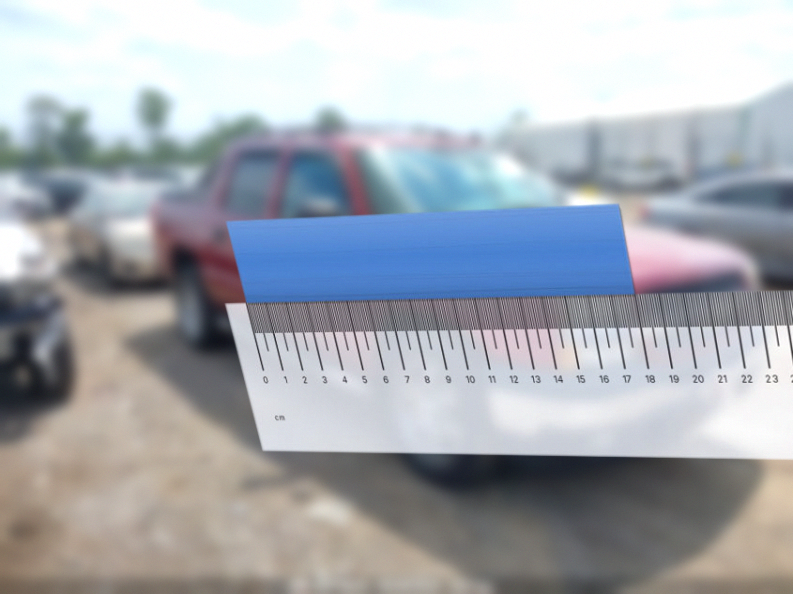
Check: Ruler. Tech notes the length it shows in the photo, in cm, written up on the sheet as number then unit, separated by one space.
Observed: 18 cm
